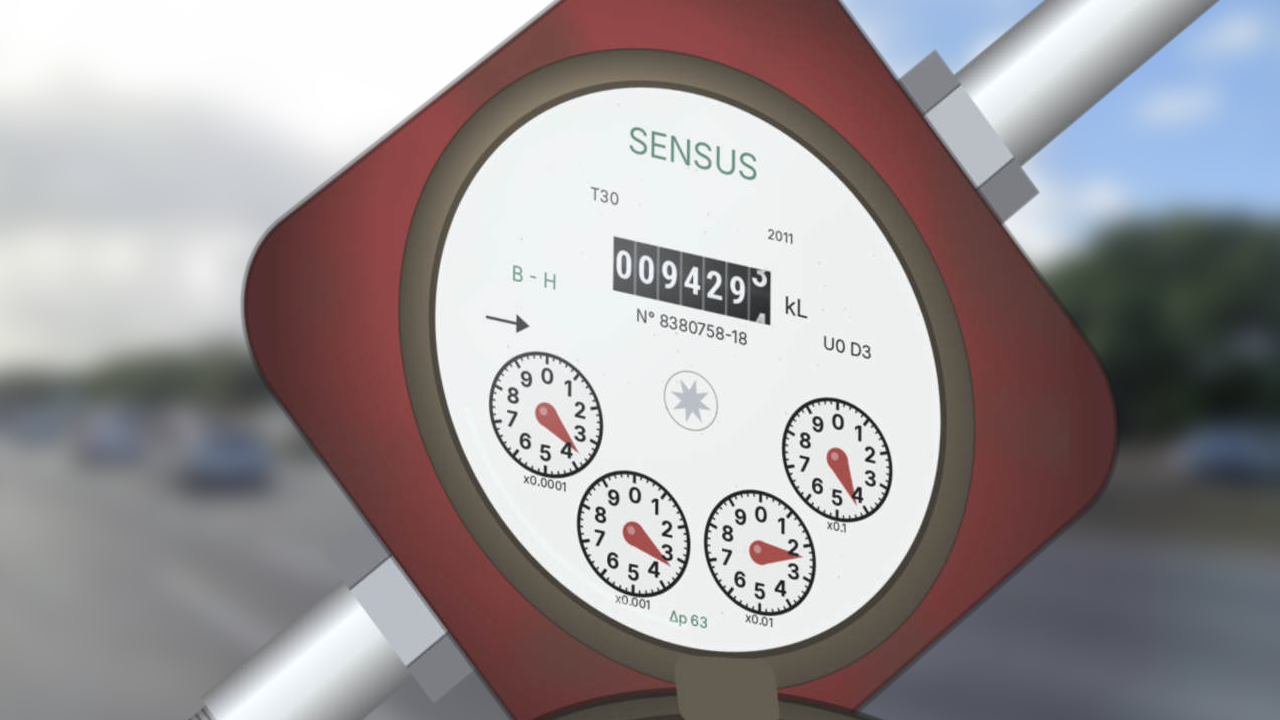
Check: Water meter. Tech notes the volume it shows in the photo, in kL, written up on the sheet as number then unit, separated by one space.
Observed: 94293.4233 kL
